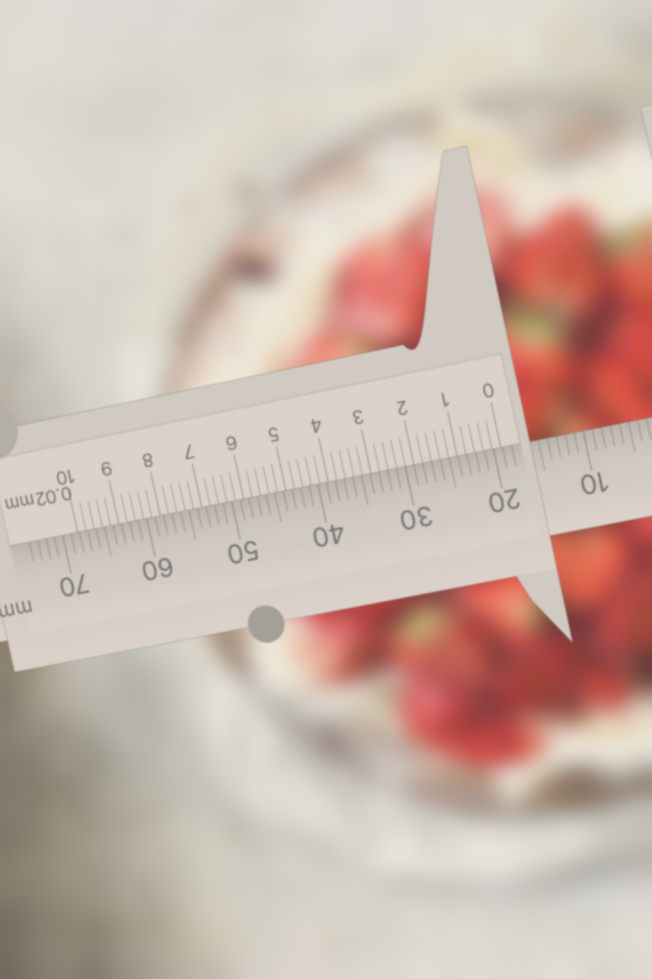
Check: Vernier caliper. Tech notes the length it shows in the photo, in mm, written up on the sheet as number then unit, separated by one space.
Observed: 19.2 mm
